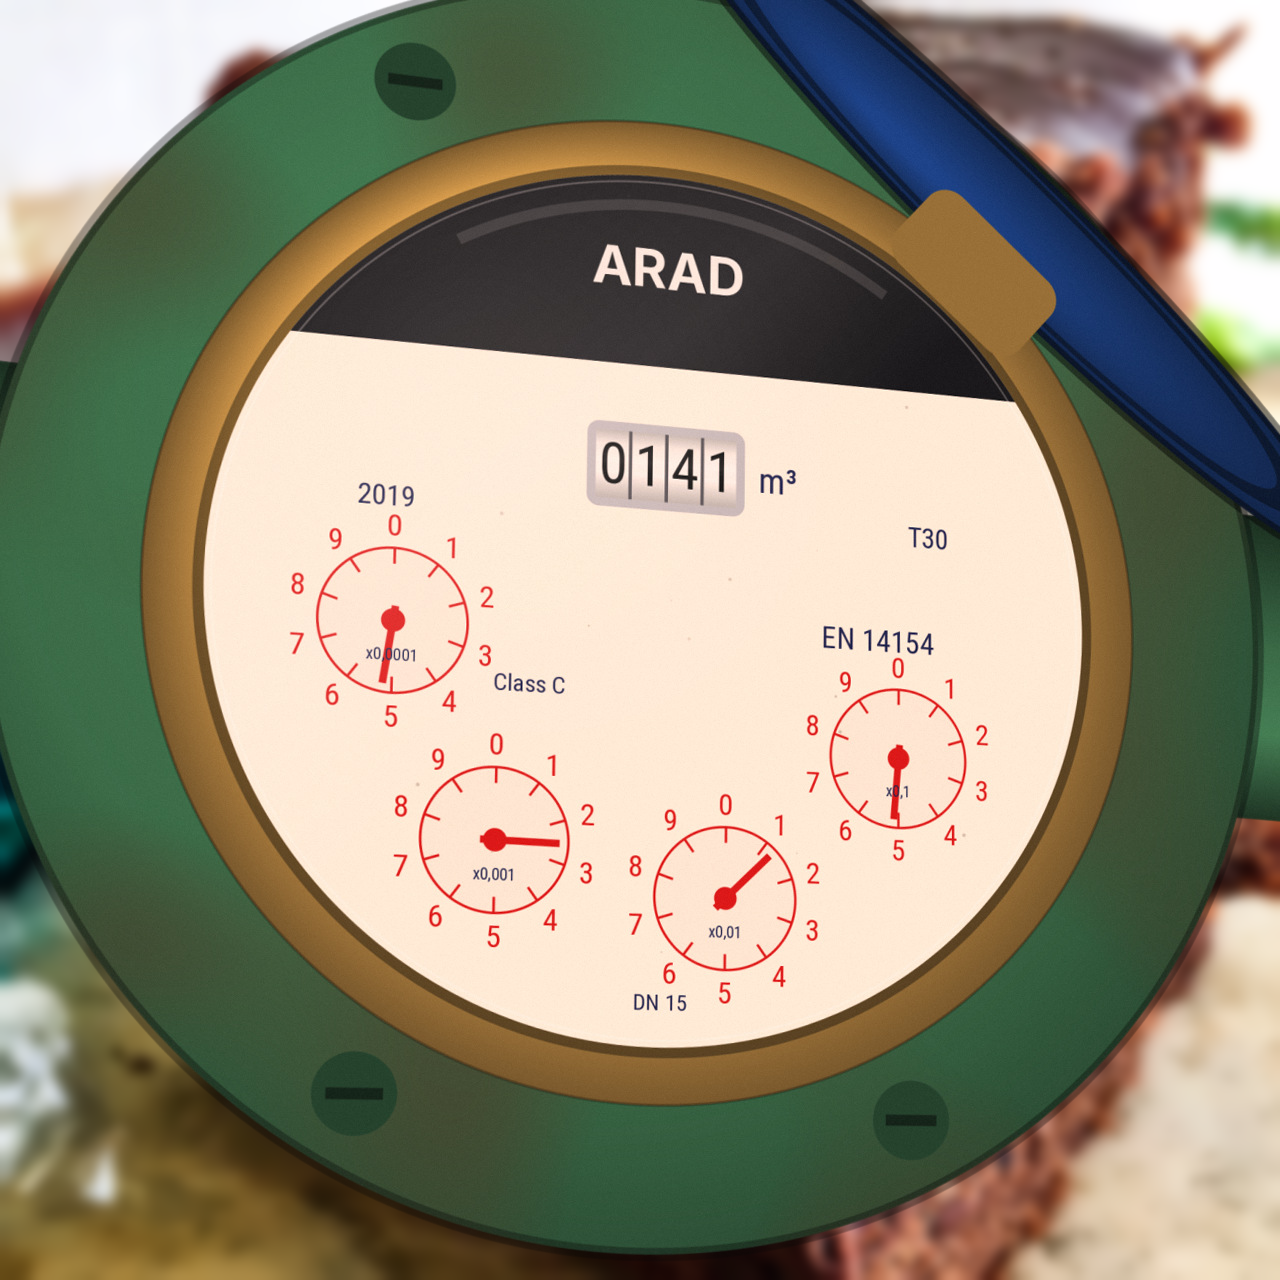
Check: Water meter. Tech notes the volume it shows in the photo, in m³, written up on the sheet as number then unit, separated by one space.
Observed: 141.5125 m³
